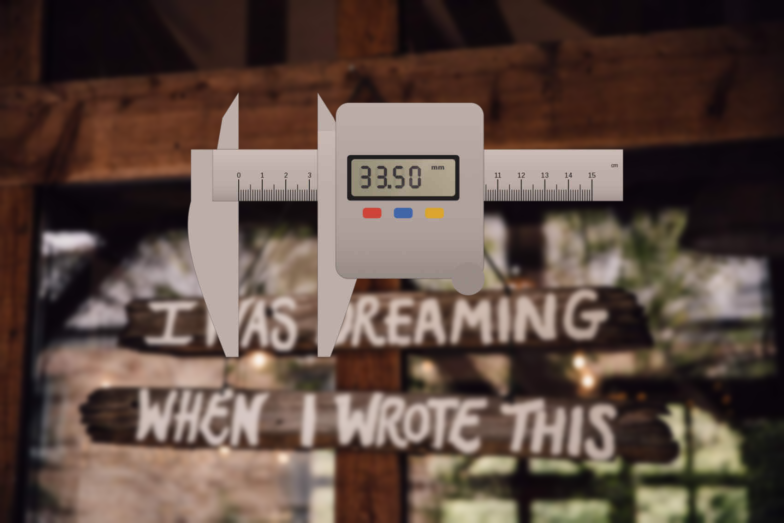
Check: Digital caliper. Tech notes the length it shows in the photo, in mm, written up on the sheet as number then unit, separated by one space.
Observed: 33.50 mm
